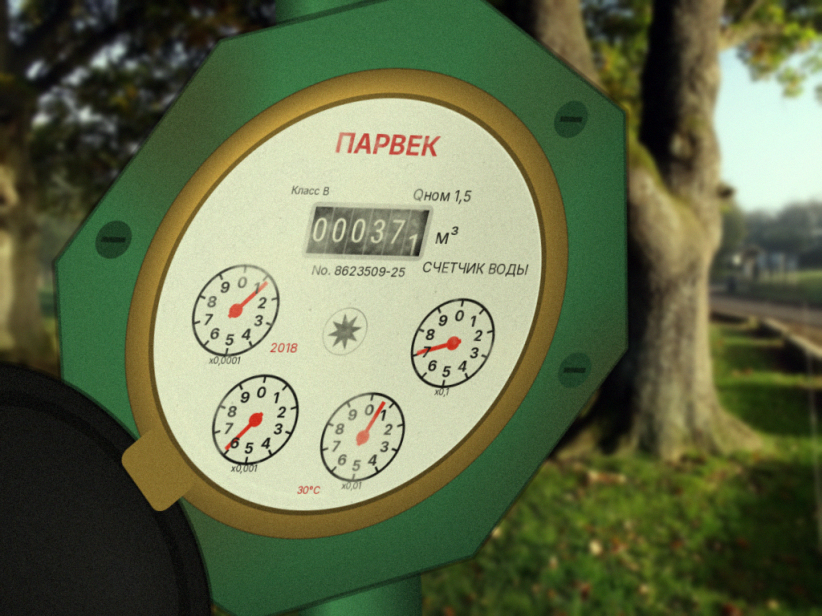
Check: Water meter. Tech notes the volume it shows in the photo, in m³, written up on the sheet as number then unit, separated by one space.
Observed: 370.7061 m³
